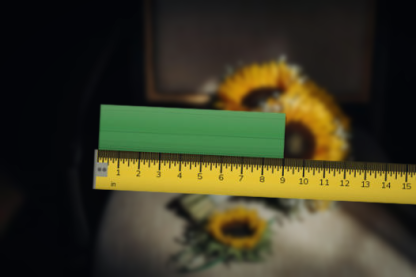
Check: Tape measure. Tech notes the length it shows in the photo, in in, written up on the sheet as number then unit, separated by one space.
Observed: 9 in
